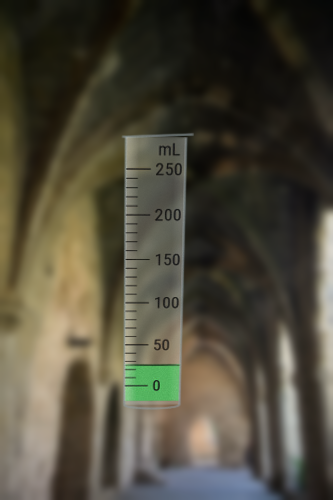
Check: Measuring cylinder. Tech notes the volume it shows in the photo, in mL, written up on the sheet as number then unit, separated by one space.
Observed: 25 mL
